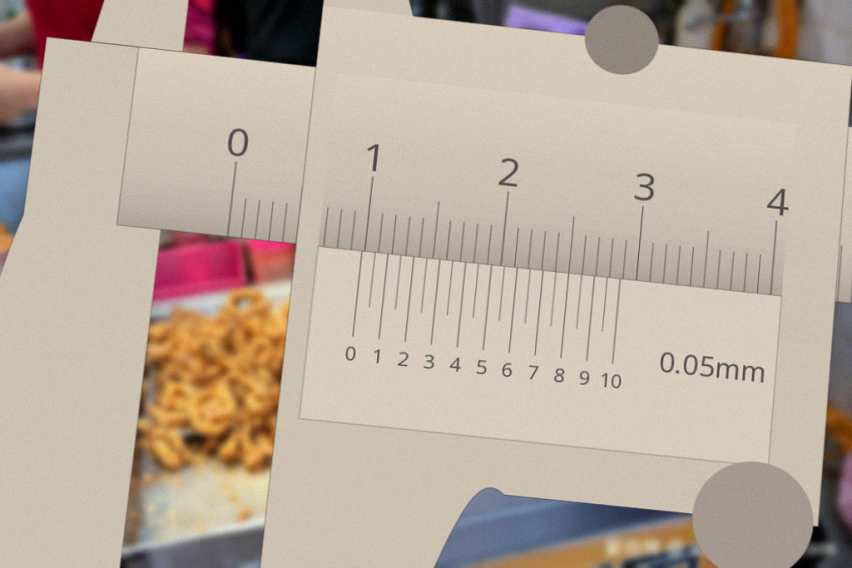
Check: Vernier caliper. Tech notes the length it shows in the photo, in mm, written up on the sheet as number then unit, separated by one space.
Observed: 9.8 mm
